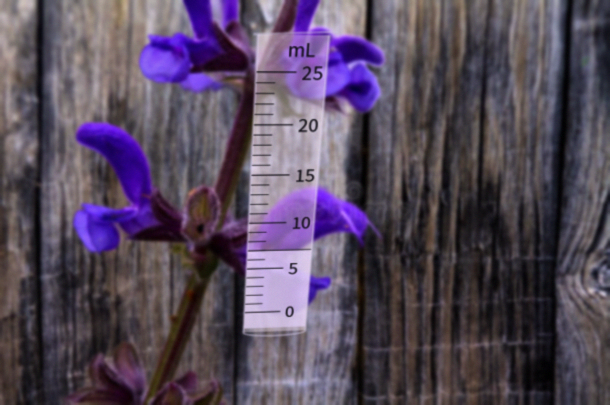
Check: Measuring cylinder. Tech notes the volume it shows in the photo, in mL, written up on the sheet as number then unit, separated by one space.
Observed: 7 mL
